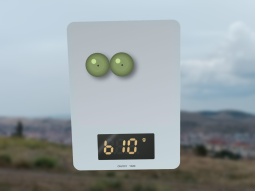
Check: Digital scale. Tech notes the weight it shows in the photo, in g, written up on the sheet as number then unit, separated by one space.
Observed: 610 g
